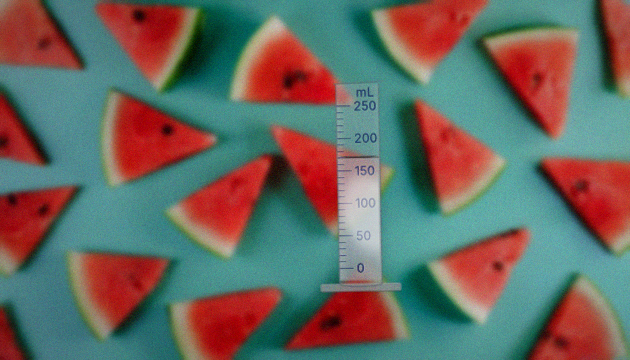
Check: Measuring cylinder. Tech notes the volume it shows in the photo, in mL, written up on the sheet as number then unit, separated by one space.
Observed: 170 mL
